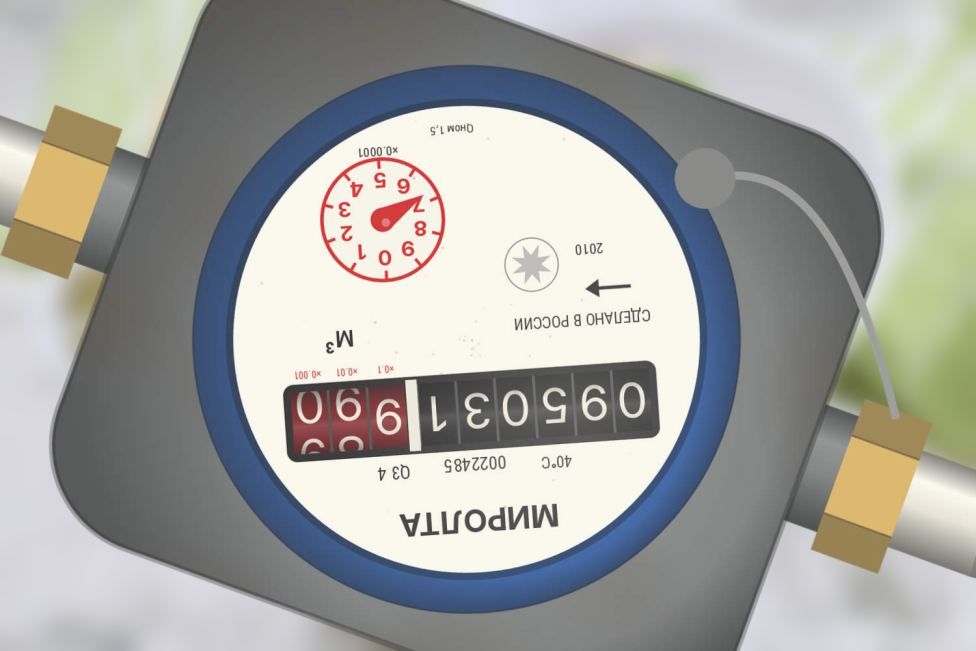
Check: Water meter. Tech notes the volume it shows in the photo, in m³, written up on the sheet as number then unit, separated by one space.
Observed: 95031.9896 m³
